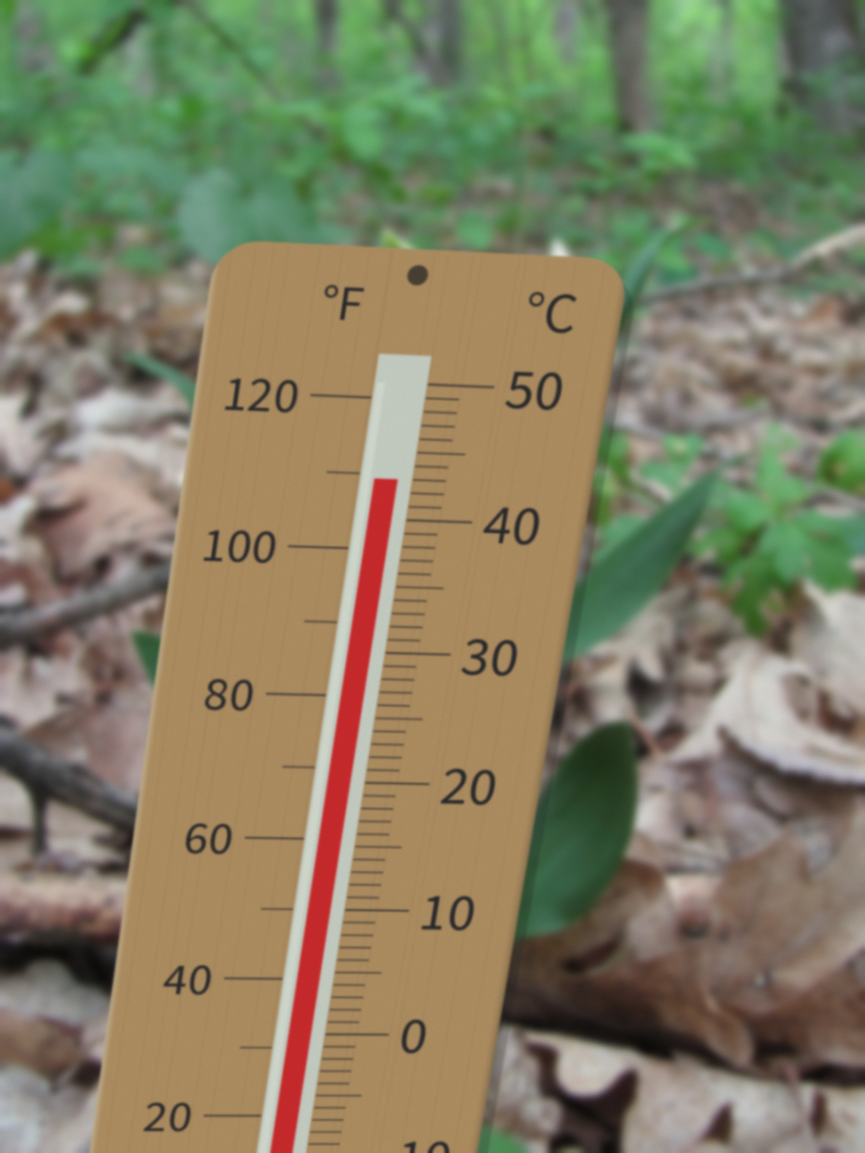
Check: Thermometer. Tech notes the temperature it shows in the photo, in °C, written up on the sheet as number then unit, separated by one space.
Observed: 43 °C
